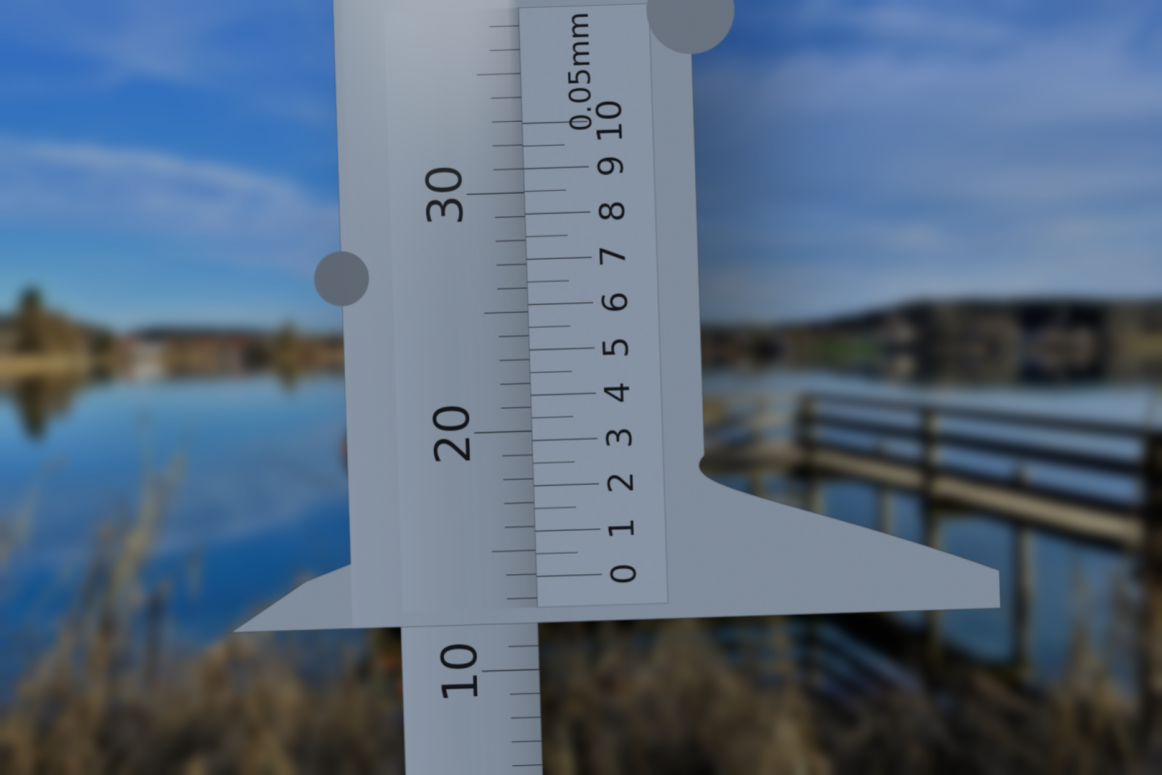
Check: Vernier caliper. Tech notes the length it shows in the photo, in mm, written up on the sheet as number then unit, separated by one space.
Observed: 13.90 mm
